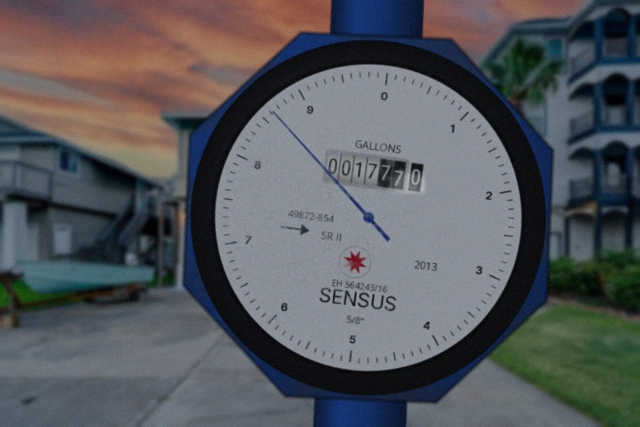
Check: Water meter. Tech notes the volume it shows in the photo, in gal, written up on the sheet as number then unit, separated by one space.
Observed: 17768.6 gal
